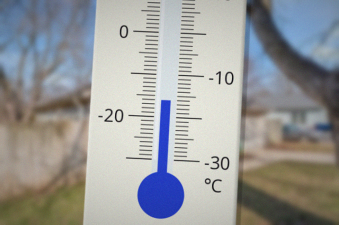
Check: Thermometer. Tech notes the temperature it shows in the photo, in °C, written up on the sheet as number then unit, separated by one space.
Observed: -16 °C
